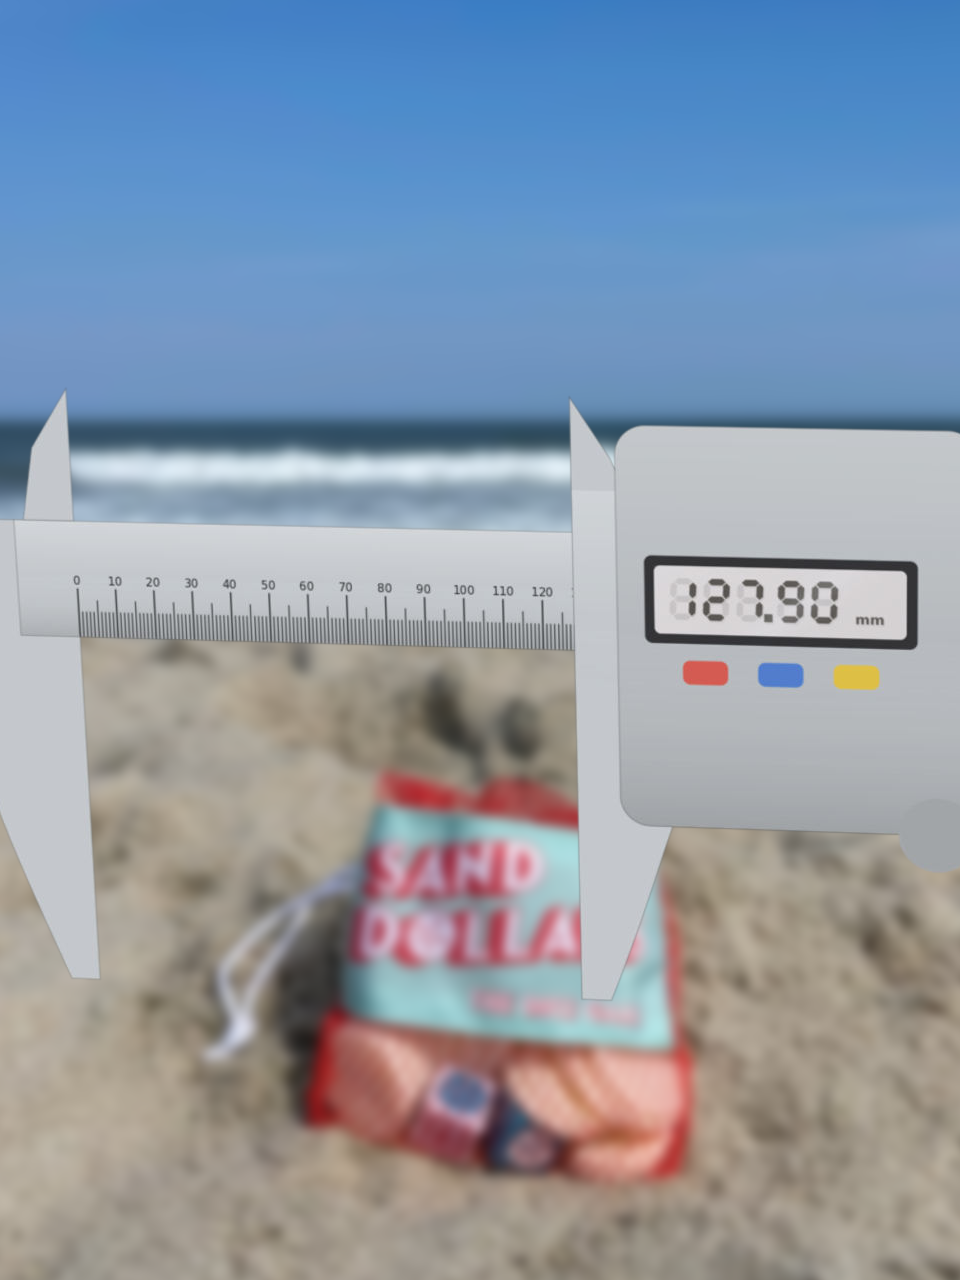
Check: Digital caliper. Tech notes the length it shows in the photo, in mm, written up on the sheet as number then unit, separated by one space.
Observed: 127.90 mm
